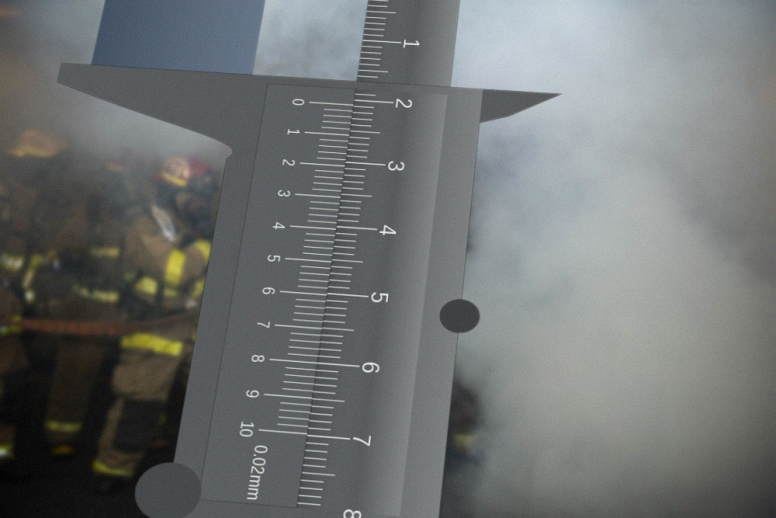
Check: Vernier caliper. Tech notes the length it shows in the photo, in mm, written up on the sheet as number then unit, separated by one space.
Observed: 20.8 mm
